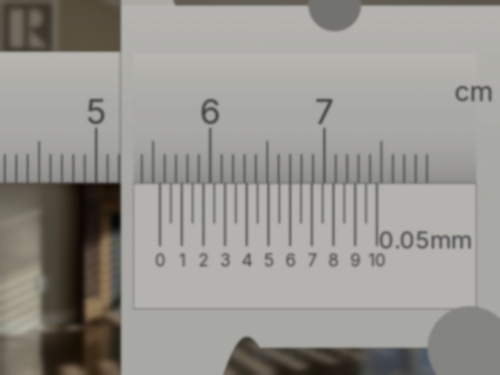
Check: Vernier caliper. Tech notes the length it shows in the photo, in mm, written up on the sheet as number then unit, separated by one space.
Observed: 55.6 mm
